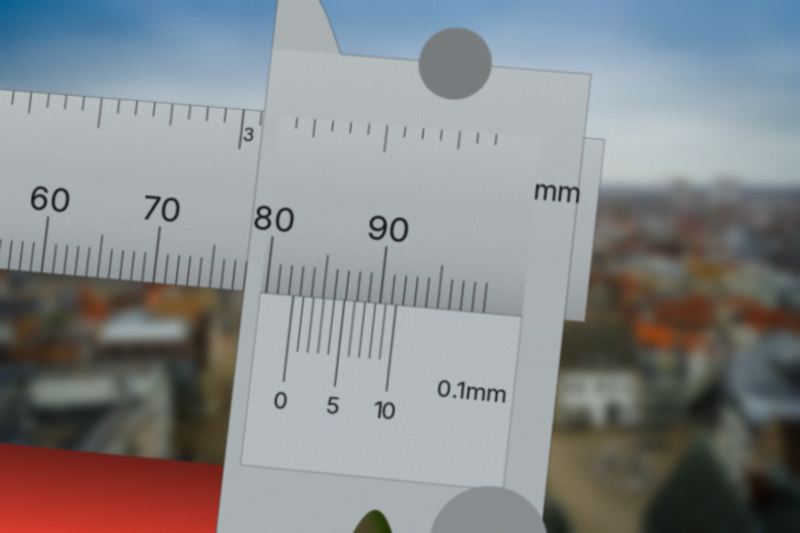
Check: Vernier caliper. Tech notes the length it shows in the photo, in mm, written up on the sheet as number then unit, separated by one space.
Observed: 82.4 mm
